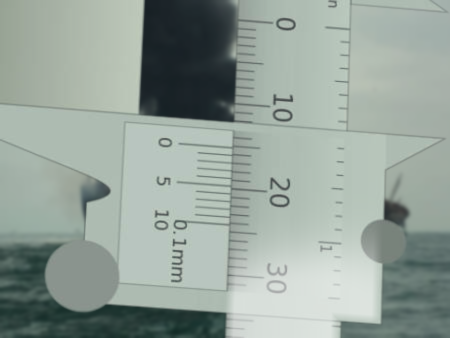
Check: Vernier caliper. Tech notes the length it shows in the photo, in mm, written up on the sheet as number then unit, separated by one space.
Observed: 15.2 mm
